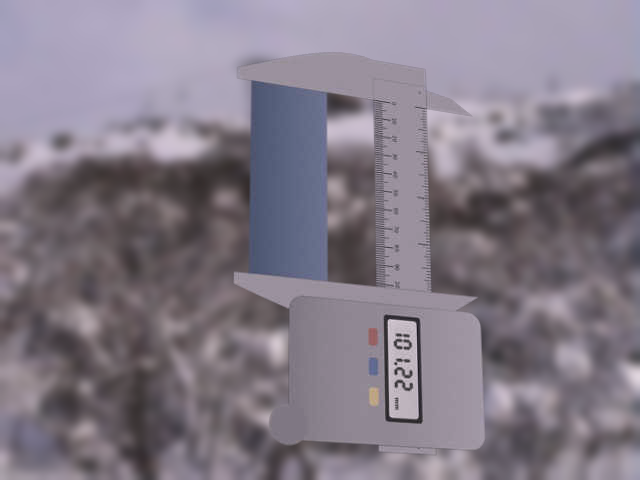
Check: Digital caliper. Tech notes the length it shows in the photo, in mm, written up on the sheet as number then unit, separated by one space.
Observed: 101.22 mm
